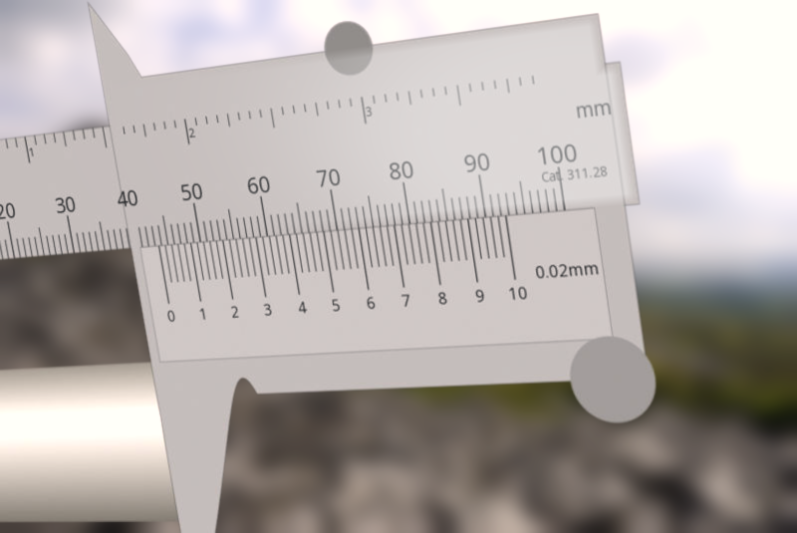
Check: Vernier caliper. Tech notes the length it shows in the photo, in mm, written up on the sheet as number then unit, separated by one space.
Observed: 43.6 mm
